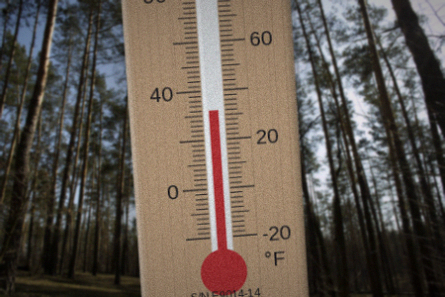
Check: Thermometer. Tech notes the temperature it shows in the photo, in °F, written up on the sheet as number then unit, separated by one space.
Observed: 32 °F
